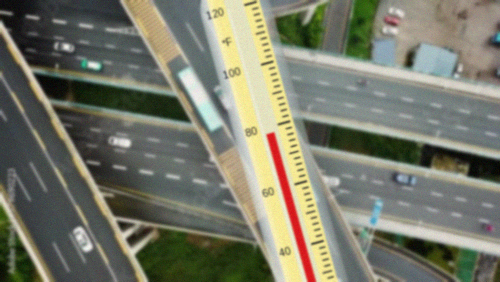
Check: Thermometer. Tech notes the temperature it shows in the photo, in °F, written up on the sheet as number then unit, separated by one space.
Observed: 78 °F
